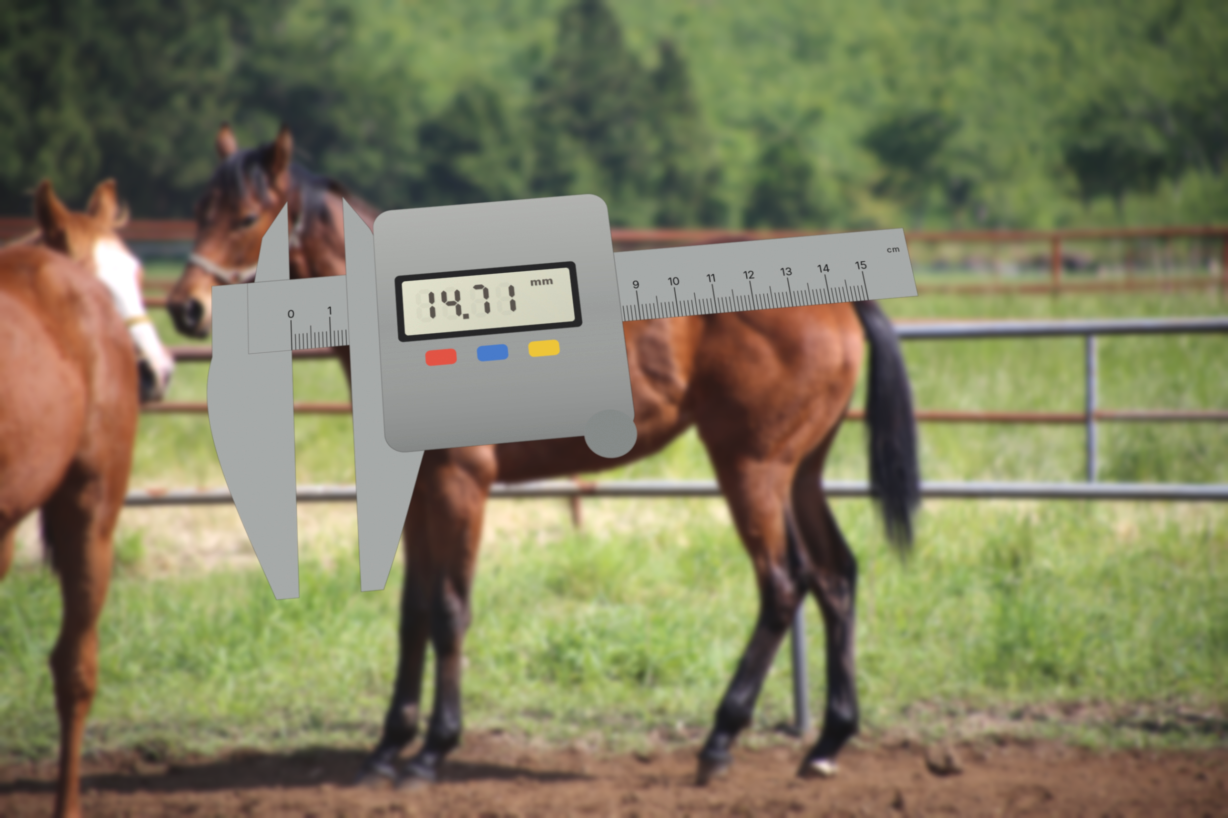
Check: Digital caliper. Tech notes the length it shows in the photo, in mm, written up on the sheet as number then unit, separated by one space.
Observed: 14.71 mm
